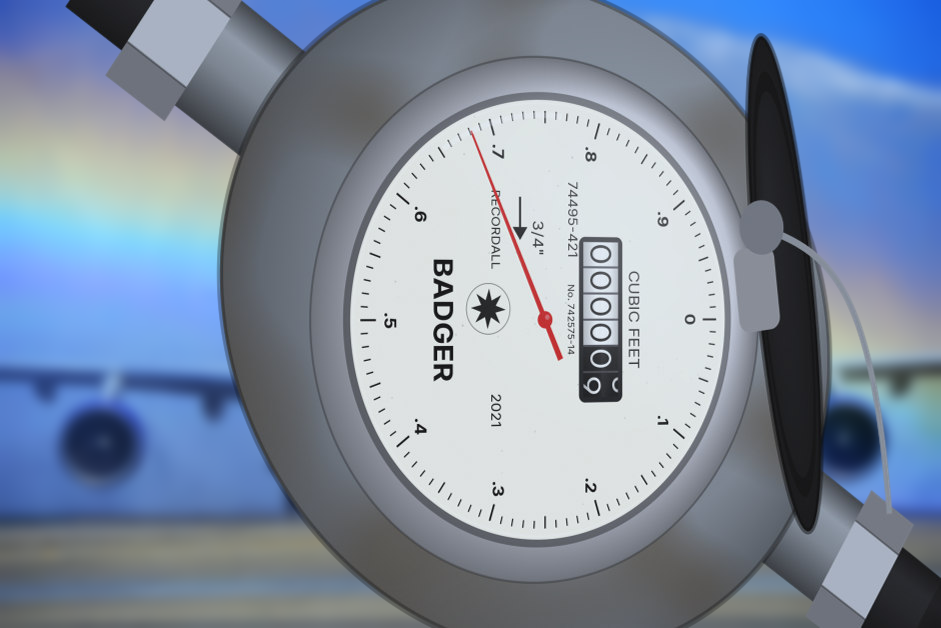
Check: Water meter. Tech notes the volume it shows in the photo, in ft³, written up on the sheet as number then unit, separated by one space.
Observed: 8.68 ft³
